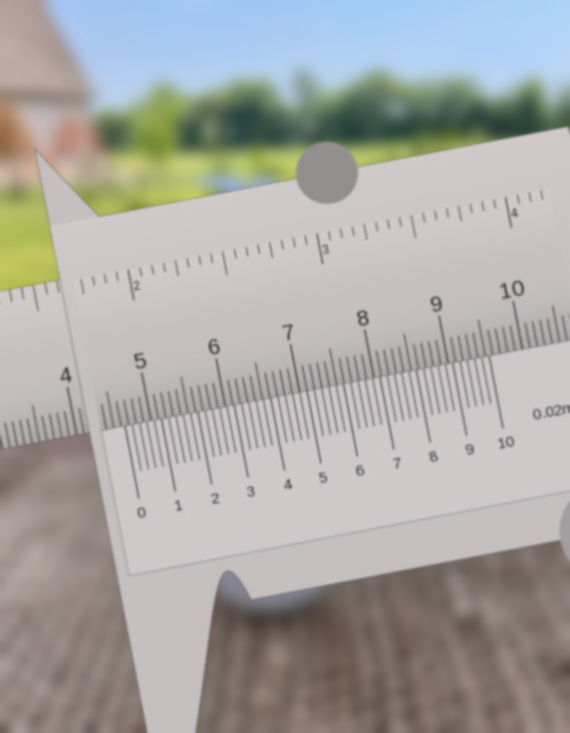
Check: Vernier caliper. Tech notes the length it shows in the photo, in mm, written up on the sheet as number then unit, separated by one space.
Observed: 46.5 mm
